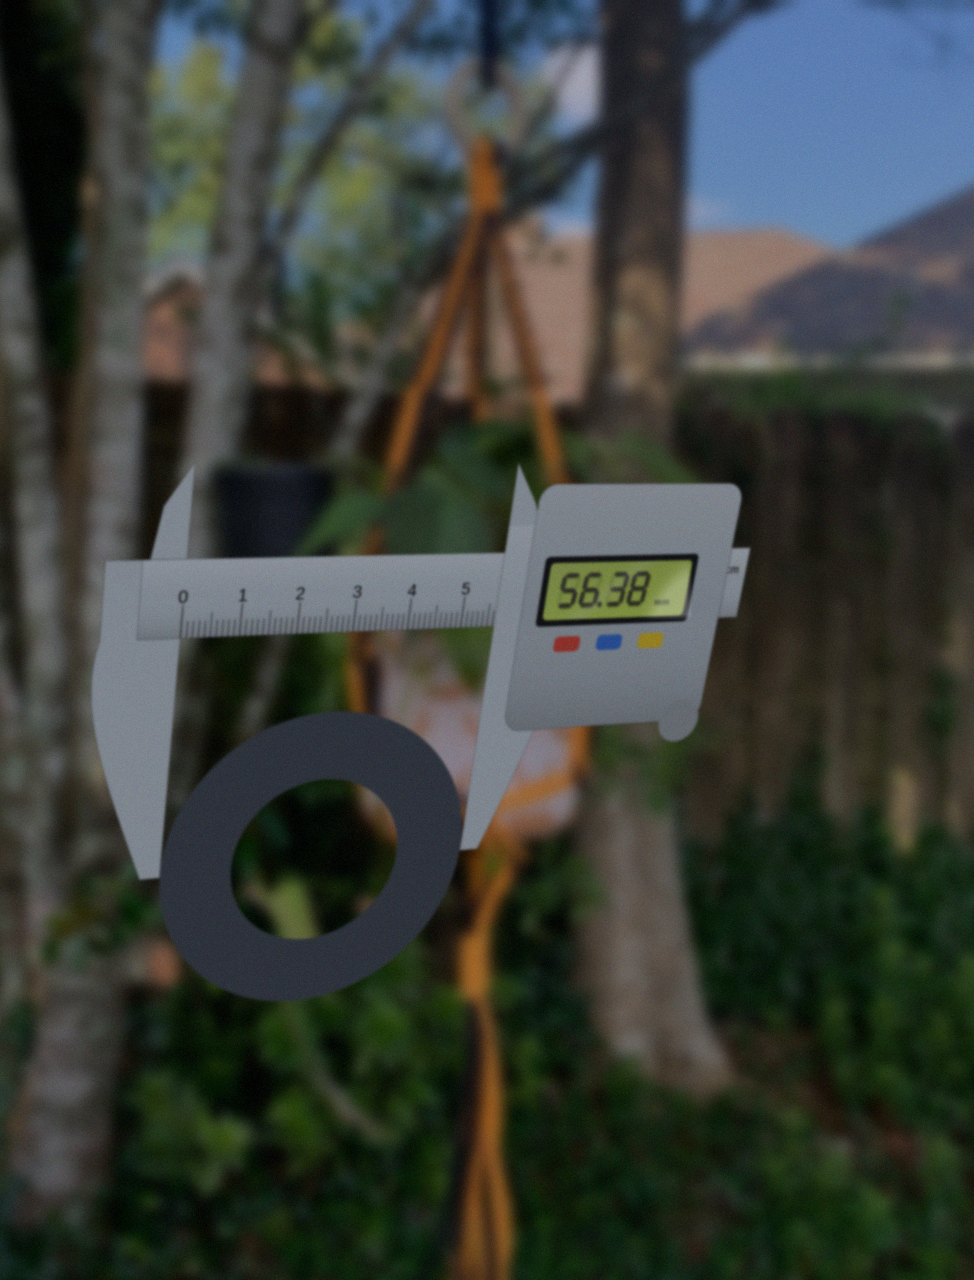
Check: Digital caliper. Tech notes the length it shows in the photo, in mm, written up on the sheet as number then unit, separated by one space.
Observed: 56.38 mm
